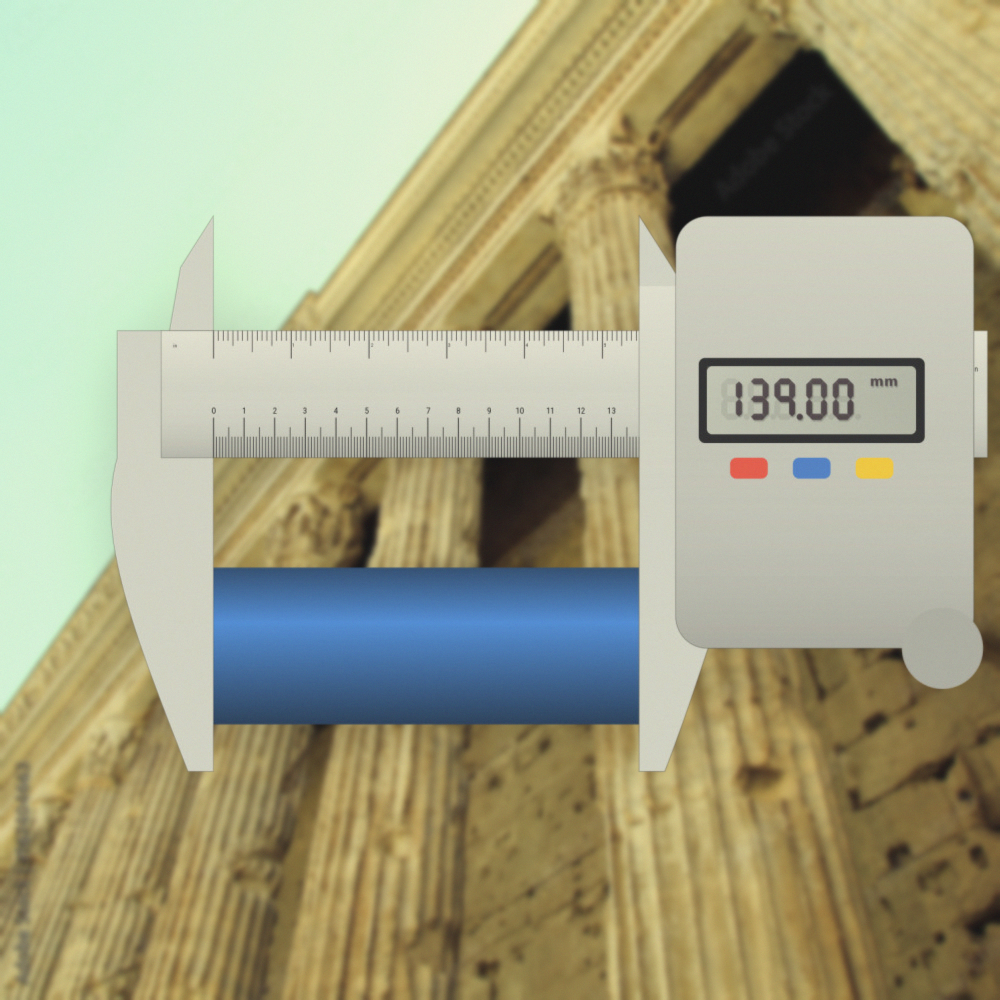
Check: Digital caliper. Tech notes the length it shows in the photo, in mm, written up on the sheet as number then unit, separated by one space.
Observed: 139.00 mm
